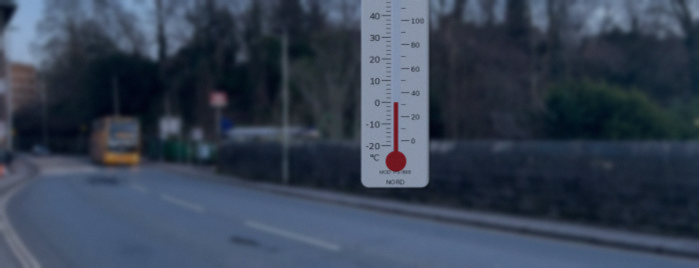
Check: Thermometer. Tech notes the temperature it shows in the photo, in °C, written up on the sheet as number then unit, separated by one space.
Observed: 0 °C
